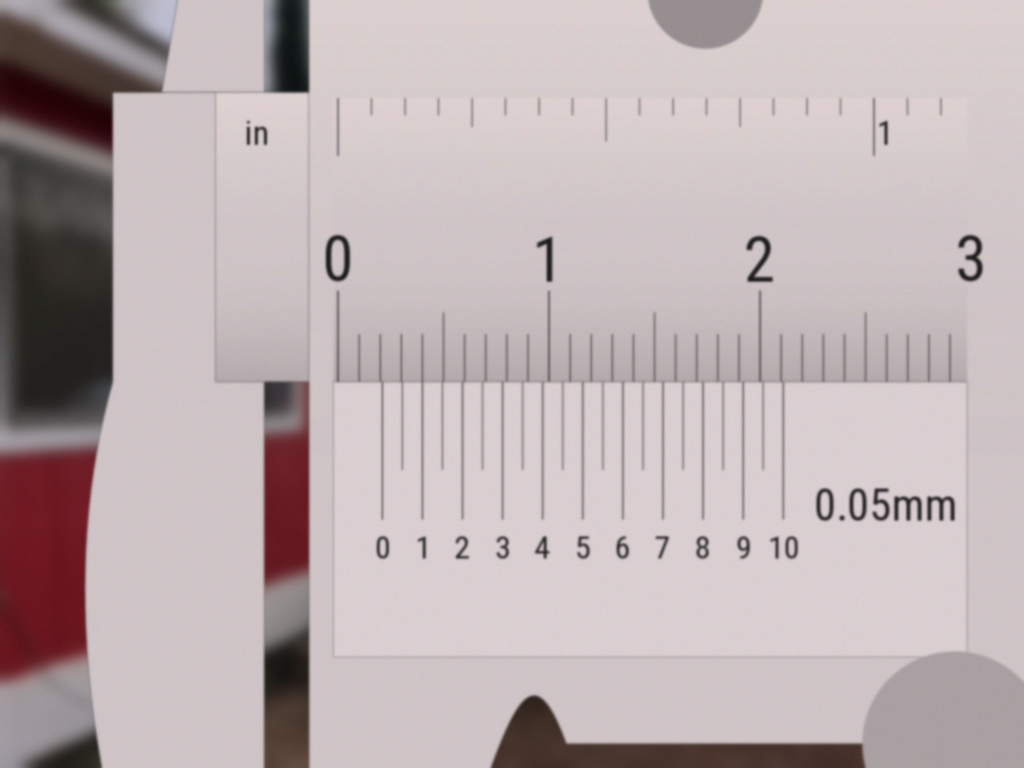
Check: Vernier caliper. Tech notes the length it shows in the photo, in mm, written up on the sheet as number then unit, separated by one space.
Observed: 2.1 mm
